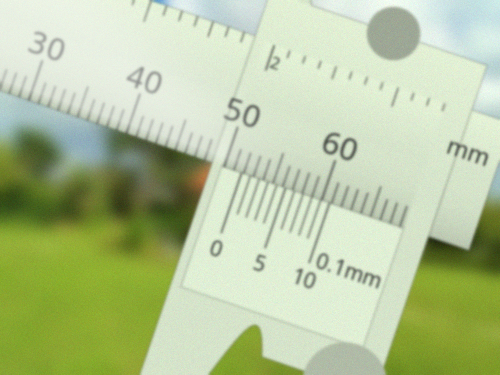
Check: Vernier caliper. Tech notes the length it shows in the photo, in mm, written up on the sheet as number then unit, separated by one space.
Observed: 51.8 mm
